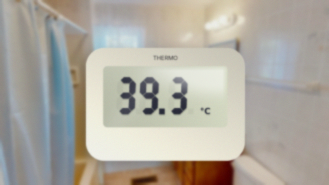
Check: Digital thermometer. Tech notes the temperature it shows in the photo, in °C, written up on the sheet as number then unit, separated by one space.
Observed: 39.3 °C
